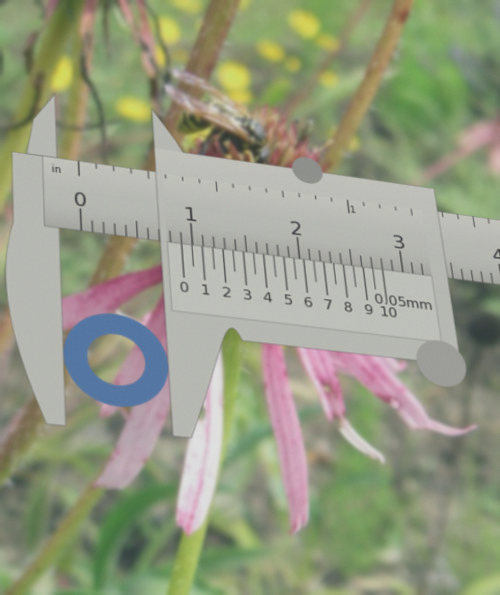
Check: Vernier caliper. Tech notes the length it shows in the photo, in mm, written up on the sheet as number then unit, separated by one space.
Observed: 9.0 mm
